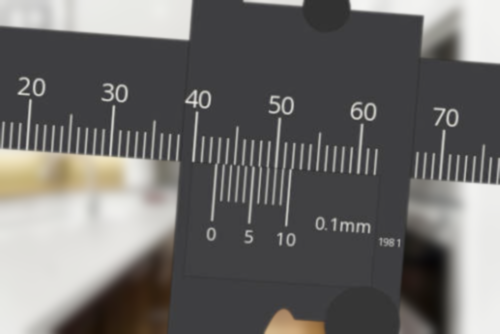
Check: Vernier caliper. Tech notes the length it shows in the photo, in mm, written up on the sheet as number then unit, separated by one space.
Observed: 42.8 mm
